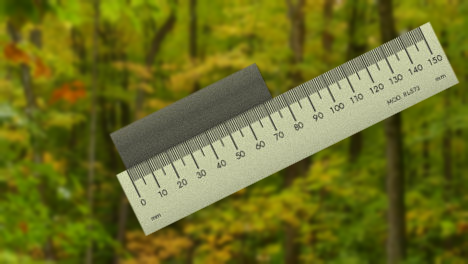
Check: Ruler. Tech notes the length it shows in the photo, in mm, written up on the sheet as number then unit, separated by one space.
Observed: 75 mm
